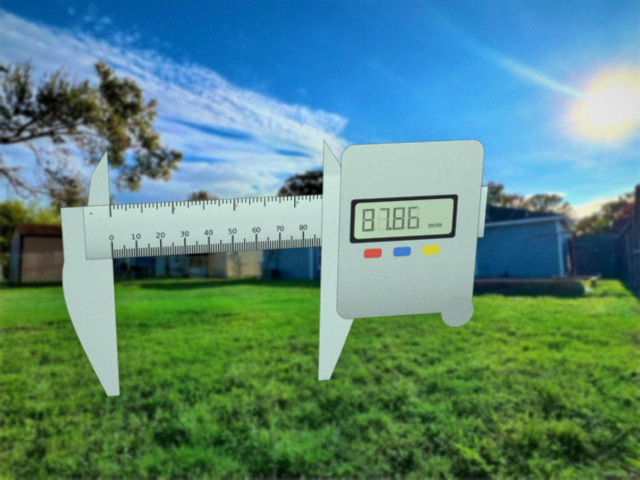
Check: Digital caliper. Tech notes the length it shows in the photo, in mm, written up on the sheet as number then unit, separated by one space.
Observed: 87.86 mm
